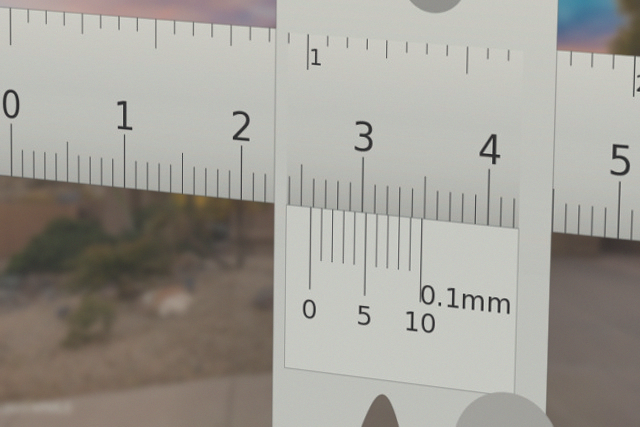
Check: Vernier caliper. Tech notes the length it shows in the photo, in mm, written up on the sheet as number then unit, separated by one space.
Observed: 25.8 mm
